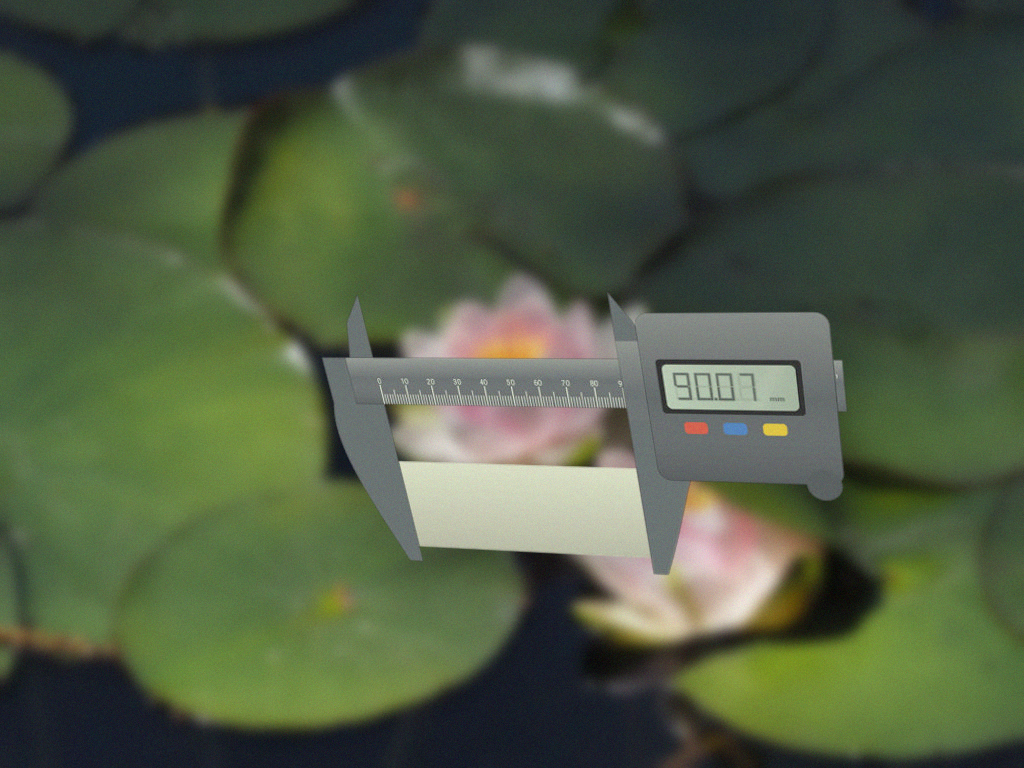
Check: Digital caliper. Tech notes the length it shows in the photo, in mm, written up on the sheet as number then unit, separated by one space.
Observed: 90.07 mm
